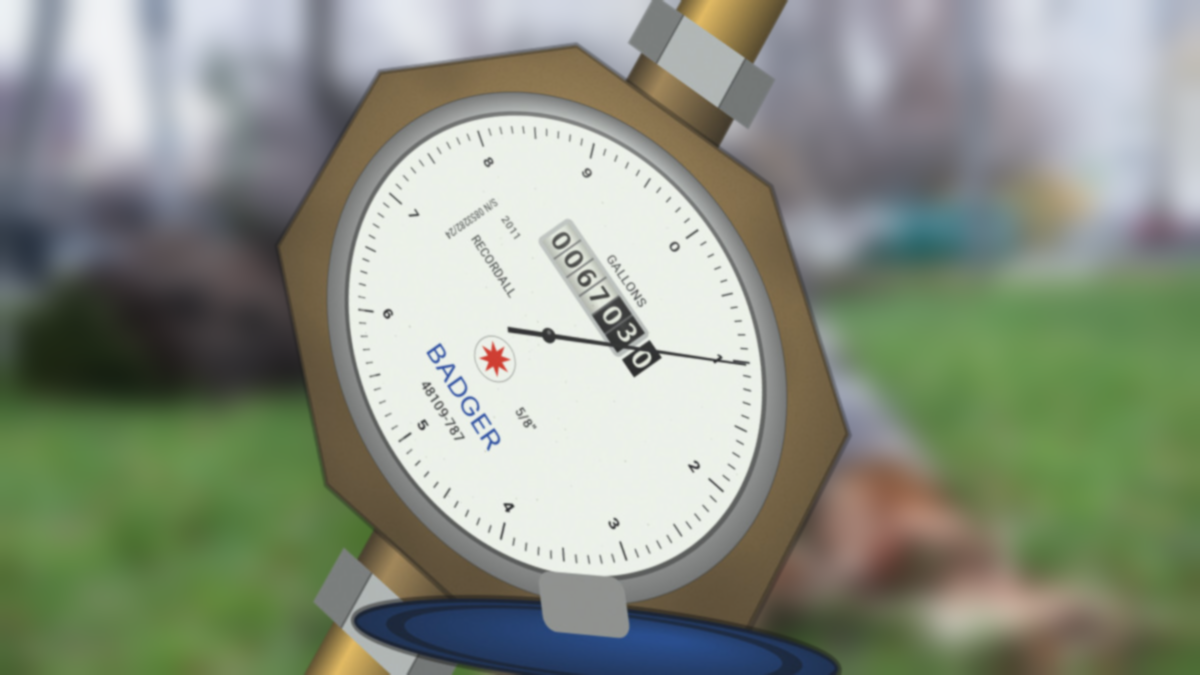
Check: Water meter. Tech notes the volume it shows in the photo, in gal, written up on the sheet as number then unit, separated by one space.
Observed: 67031.0 gal
